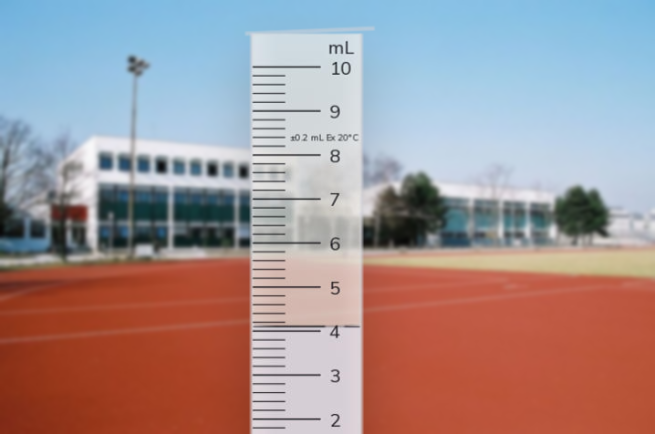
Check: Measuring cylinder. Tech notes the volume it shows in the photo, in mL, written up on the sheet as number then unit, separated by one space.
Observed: 4.1 mL
